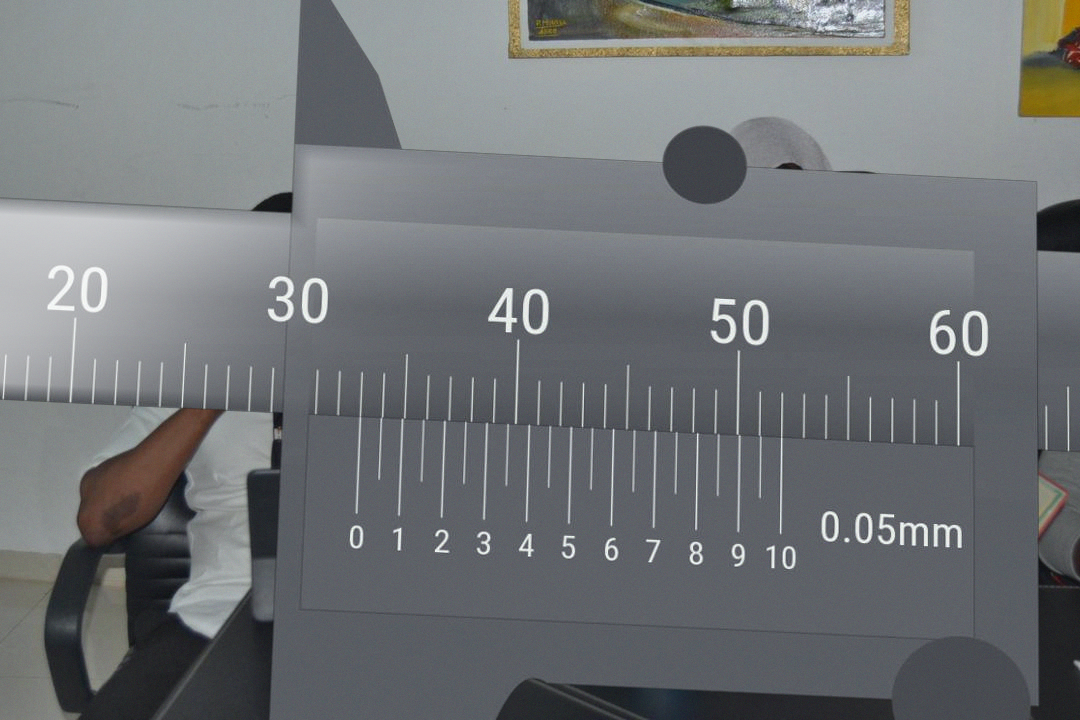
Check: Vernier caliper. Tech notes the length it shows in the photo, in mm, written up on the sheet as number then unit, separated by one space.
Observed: 33.0 mm
